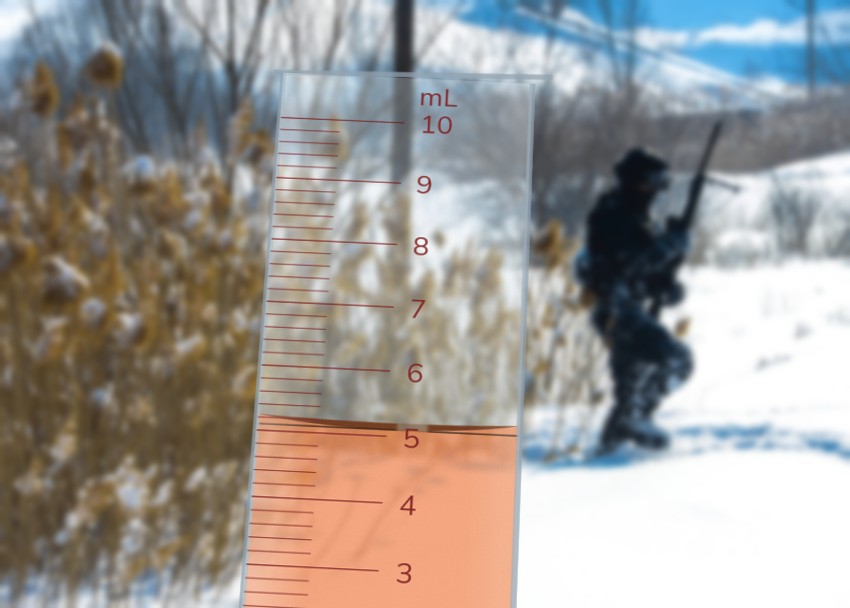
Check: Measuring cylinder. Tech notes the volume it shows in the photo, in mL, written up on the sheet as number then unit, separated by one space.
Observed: 5.1 mL
